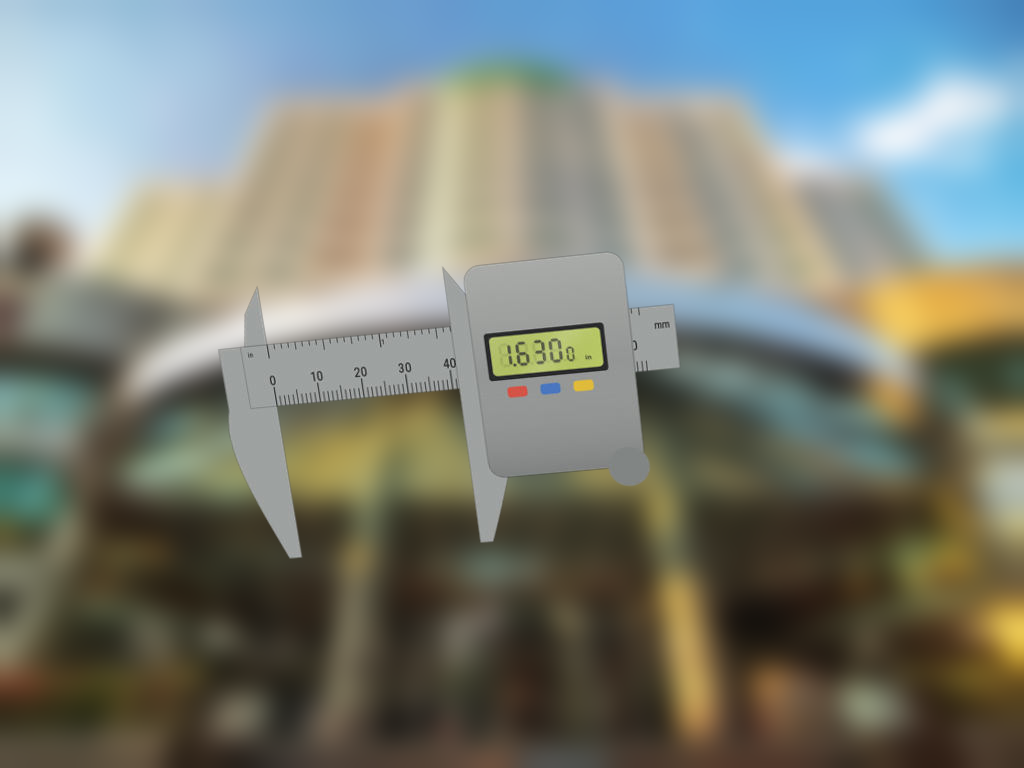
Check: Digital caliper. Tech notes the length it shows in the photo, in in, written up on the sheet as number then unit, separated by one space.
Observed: 1.6300 in
